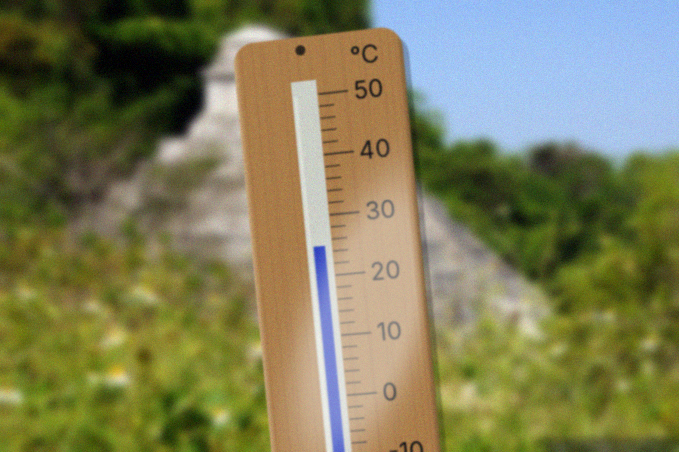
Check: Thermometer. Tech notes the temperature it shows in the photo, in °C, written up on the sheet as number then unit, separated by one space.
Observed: 25 °C
